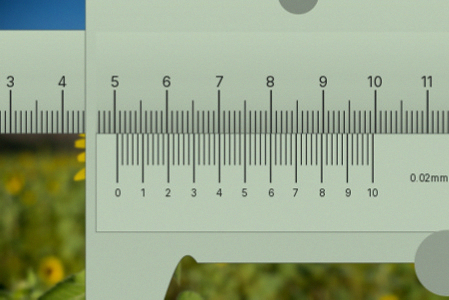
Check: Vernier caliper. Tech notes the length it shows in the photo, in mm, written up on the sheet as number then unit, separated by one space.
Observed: 50.5 mm
